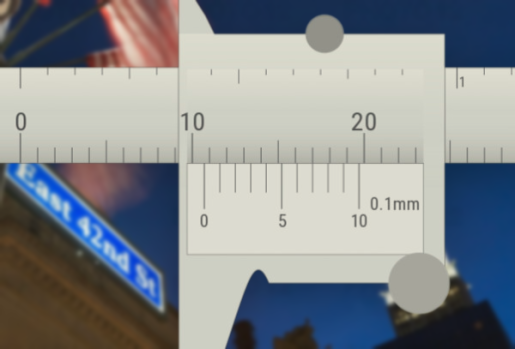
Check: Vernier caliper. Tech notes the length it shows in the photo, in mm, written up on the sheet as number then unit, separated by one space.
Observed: 10.7 mm
